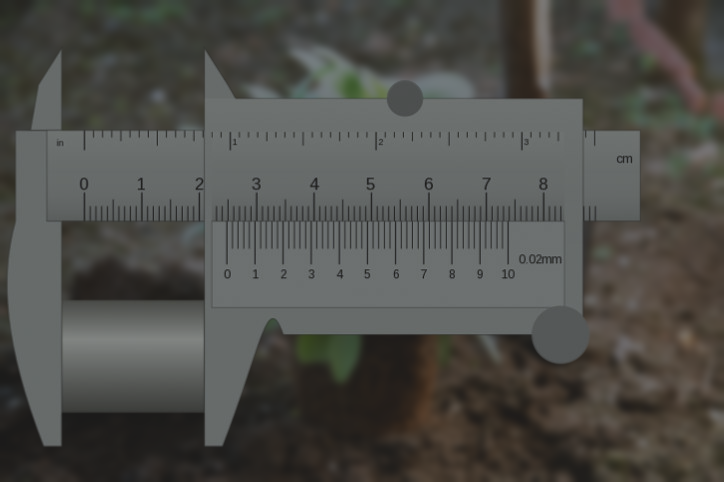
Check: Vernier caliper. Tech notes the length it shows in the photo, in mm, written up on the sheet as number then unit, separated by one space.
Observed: 24.8 mm
